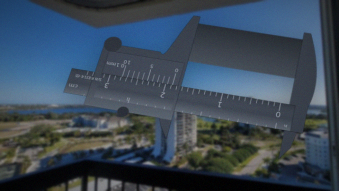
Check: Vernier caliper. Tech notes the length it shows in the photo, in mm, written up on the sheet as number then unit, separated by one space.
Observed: 18.8 mm
